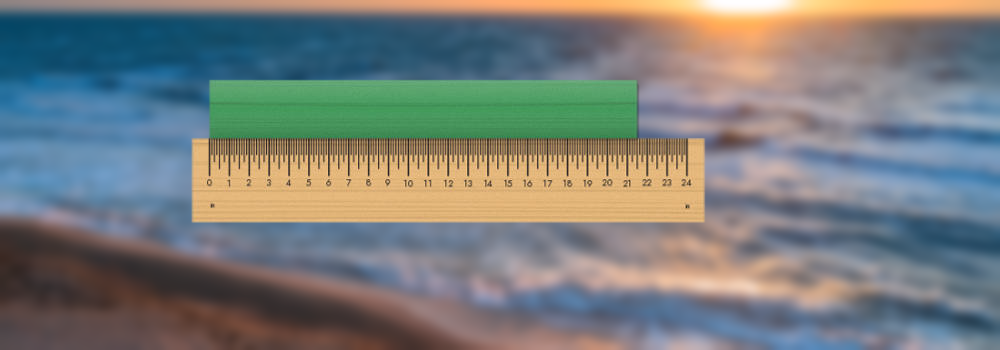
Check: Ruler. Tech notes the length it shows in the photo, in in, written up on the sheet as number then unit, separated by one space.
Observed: 21.5 in
